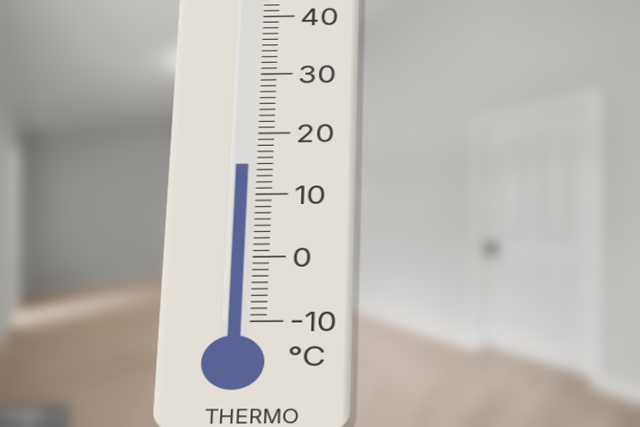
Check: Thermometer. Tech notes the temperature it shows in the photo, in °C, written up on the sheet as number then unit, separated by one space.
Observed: 15 °C
